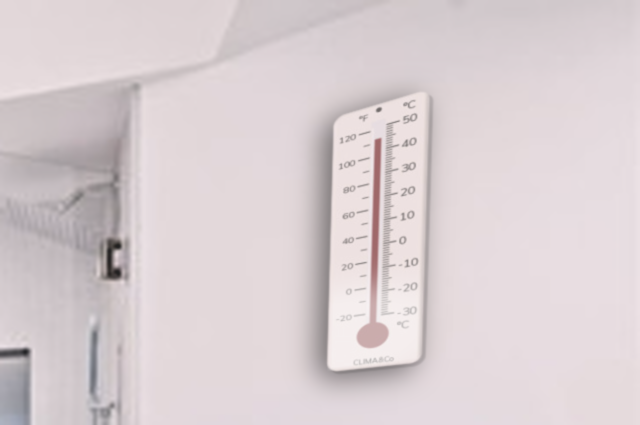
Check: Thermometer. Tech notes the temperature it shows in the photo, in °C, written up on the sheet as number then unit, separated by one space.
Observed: 45 °C
